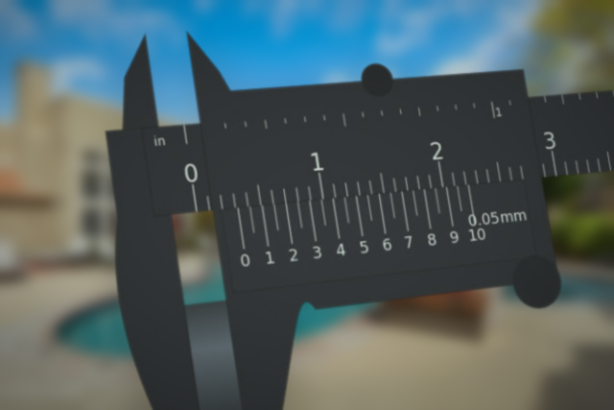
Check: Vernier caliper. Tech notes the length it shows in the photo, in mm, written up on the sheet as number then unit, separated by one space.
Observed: 3.2 mm
